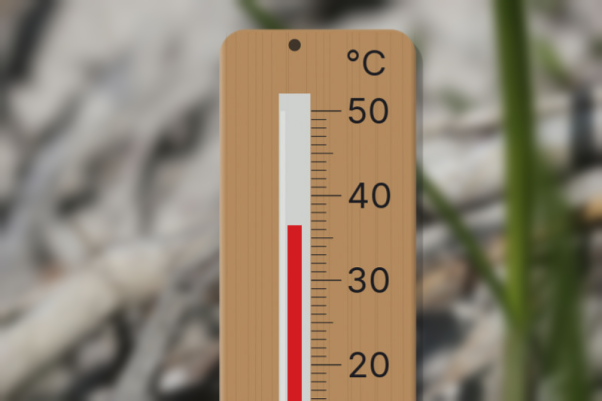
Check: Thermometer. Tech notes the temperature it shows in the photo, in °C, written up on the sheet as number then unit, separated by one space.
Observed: 36.5 °C
